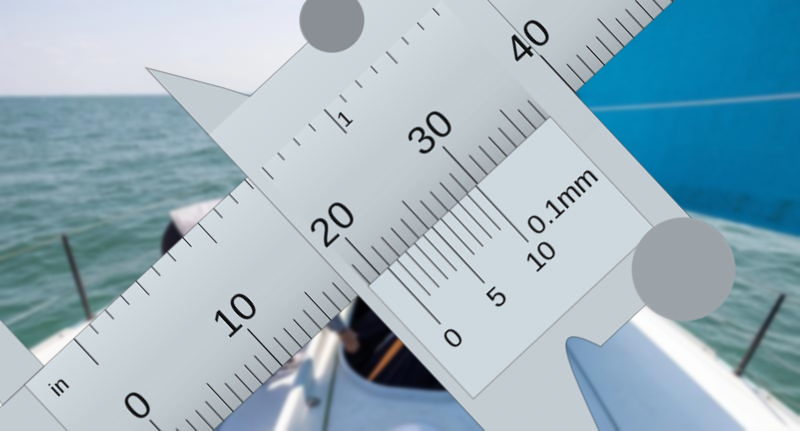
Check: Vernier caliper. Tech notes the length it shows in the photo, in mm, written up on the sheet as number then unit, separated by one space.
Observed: 20.8 mm
